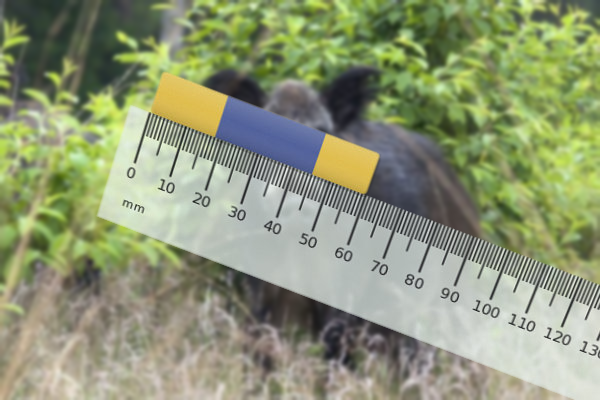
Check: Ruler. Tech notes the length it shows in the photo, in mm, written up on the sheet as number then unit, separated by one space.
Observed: 60 mm
